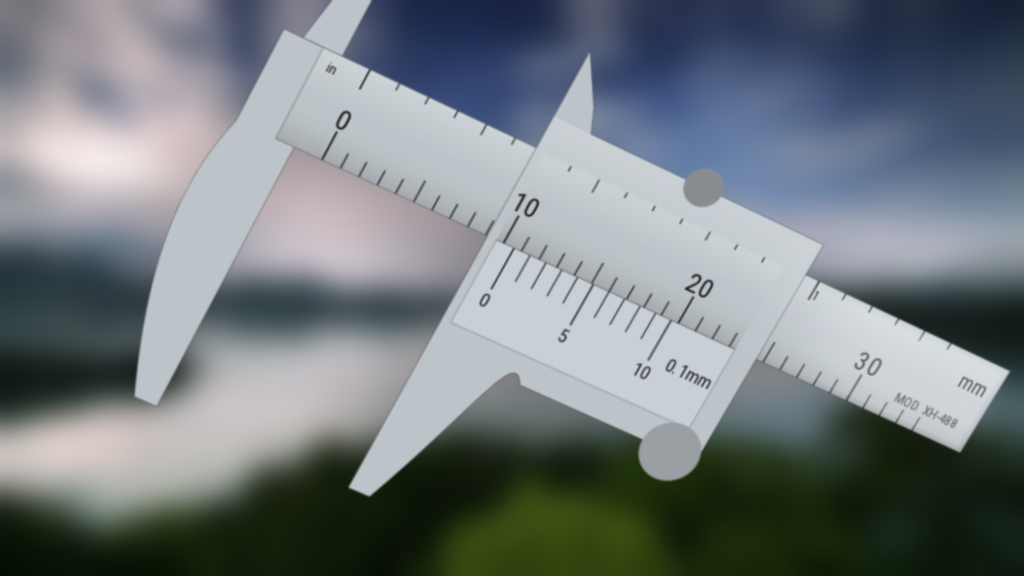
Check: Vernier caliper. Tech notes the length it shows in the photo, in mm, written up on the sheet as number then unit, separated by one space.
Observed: 10.6 mm
